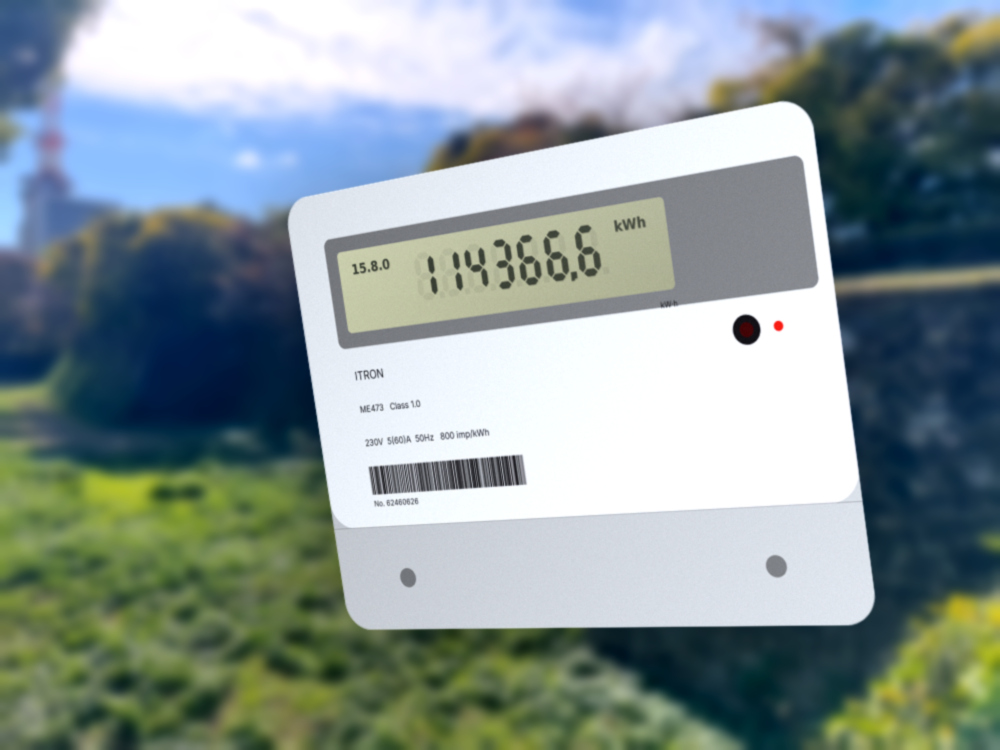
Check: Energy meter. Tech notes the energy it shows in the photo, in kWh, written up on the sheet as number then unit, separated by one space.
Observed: 114366.6 kWh
